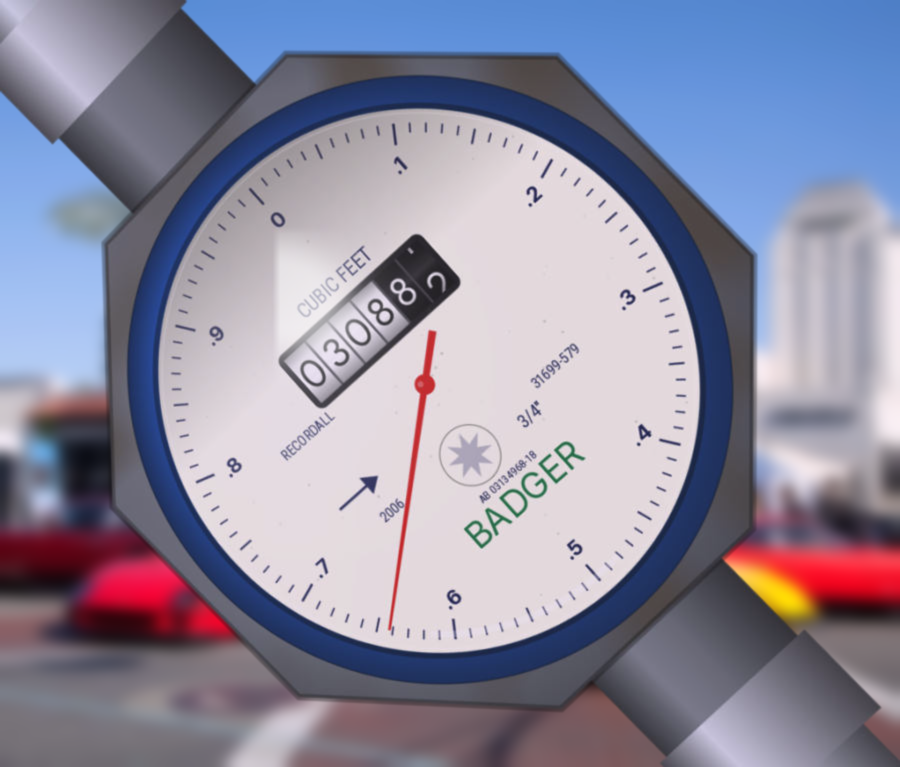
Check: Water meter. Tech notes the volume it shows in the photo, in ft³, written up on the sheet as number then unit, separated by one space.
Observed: 30881.64 ft³
